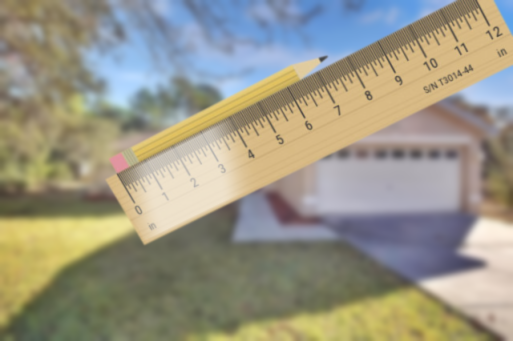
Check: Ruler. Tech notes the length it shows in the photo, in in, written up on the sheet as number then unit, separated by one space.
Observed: 7.5 in
